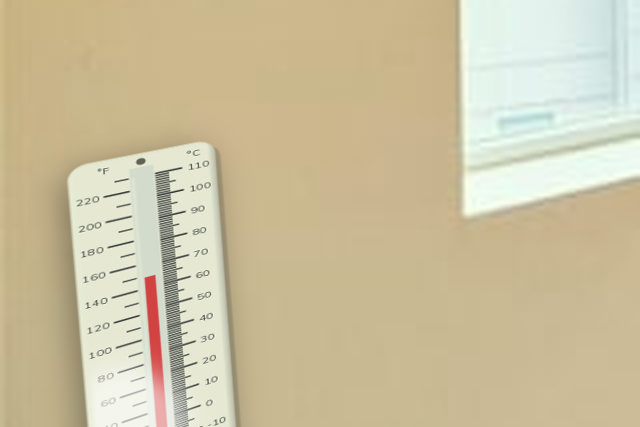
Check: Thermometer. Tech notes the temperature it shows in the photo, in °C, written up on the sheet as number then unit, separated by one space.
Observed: 65 °C
